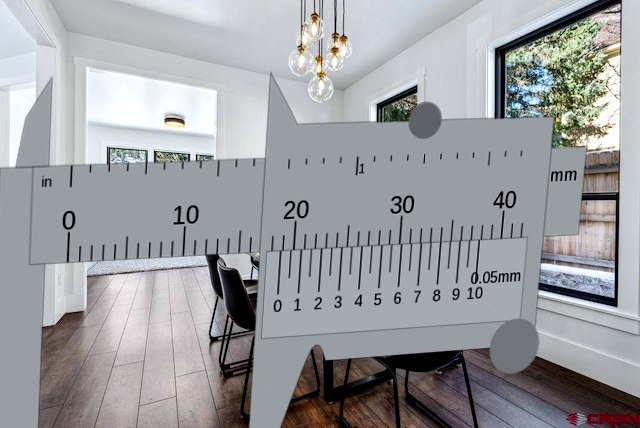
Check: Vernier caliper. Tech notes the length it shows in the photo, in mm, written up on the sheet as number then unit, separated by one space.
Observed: 18.8 mm
